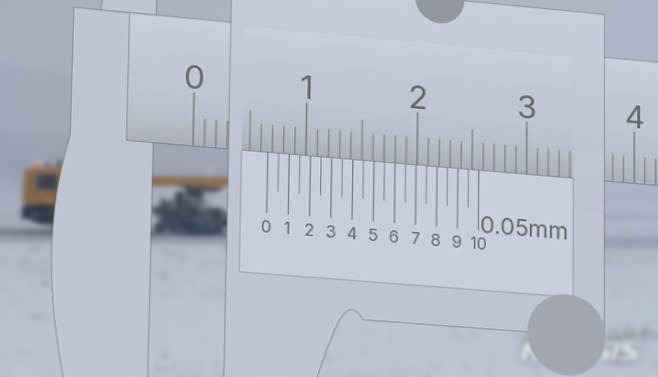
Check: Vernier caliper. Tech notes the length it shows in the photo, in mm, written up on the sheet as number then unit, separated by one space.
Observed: 6.6 mm
